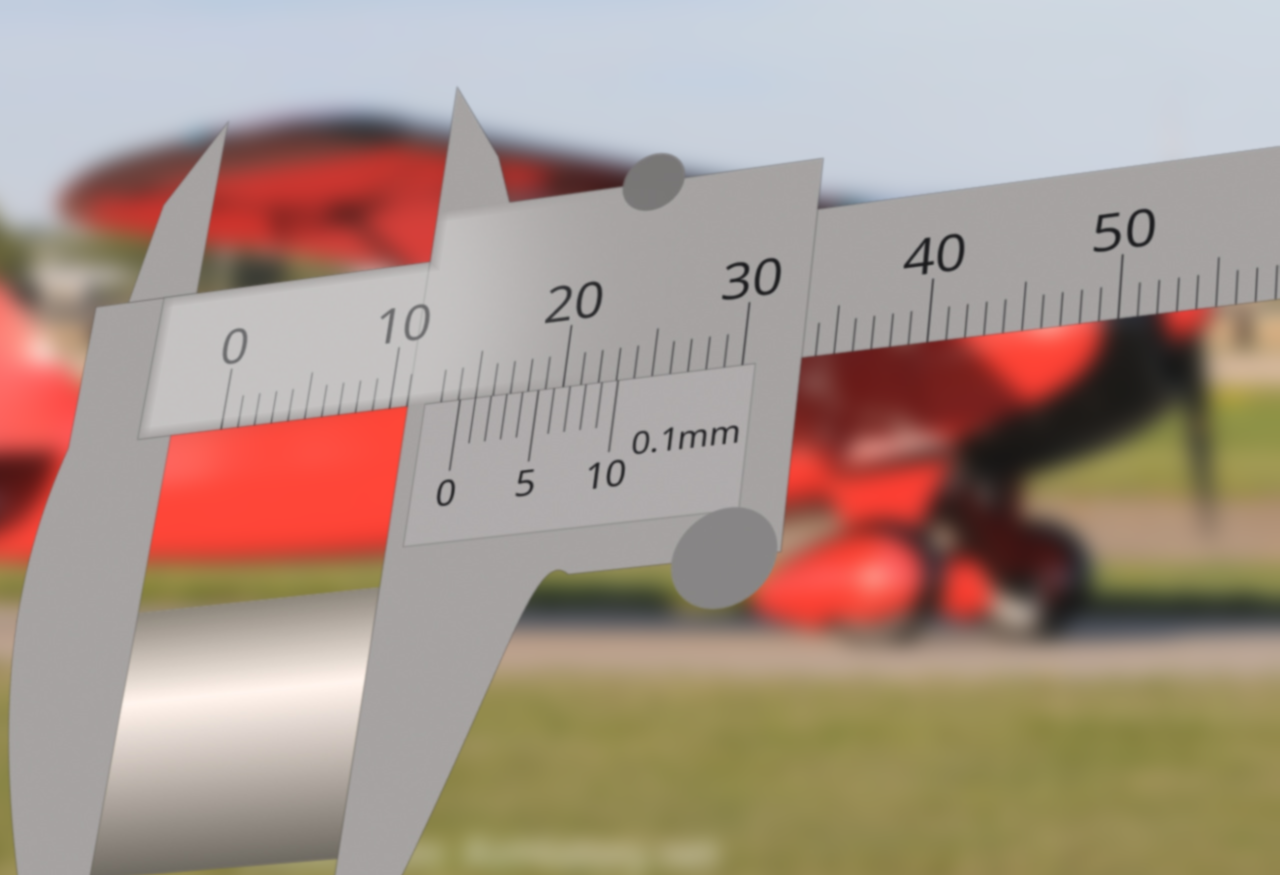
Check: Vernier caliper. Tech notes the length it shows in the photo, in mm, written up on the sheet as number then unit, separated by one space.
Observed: 14.1 mm
